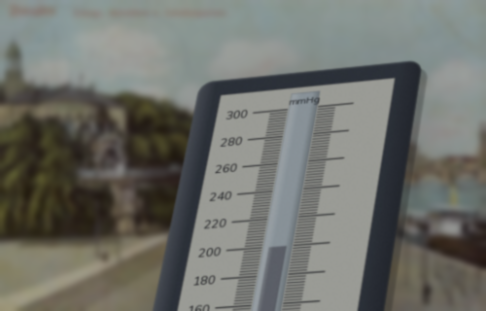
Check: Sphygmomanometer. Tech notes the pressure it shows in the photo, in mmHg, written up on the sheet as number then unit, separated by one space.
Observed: 200 mmHg
